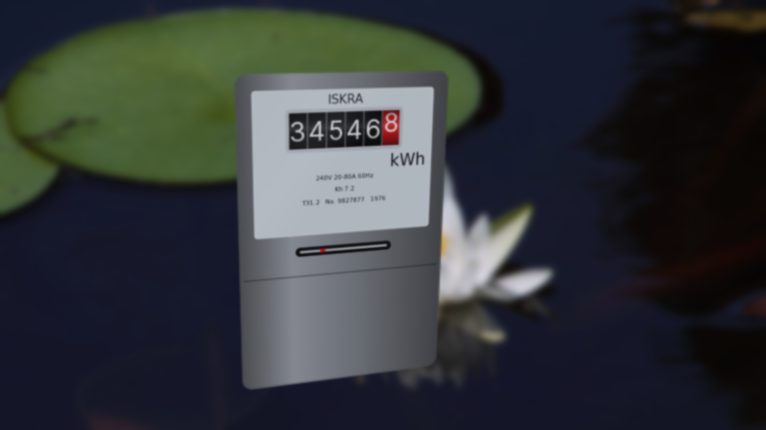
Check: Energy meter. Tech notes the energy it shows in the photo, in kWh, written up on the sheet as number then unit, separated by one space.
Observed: 34546.8 kWh
